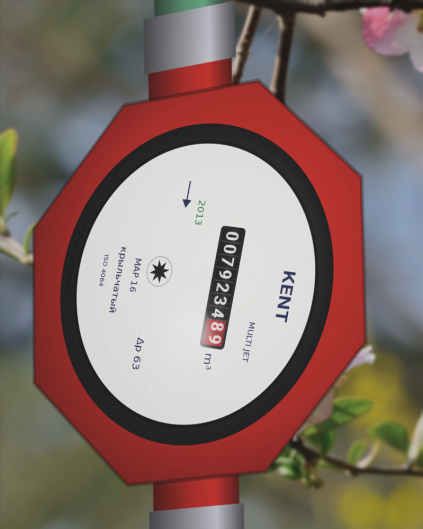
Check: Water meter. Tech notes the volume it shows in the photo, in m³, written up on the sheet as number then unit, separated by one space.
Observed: 79234.89 m³
